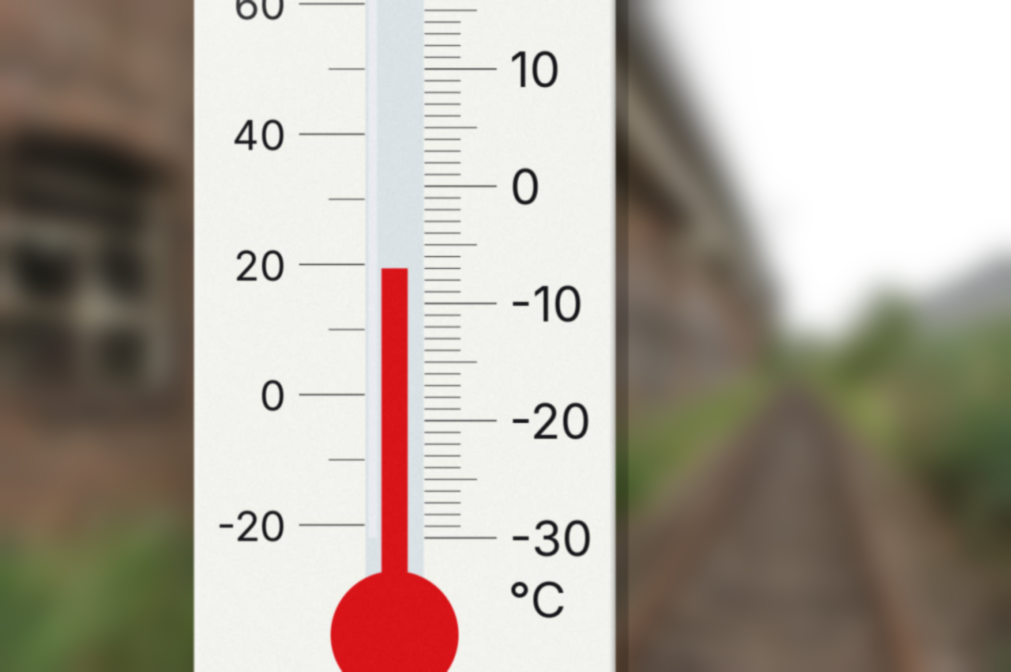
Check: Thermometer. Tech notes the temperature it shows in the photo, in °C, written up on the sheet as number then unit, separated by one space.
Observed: -7 °C
